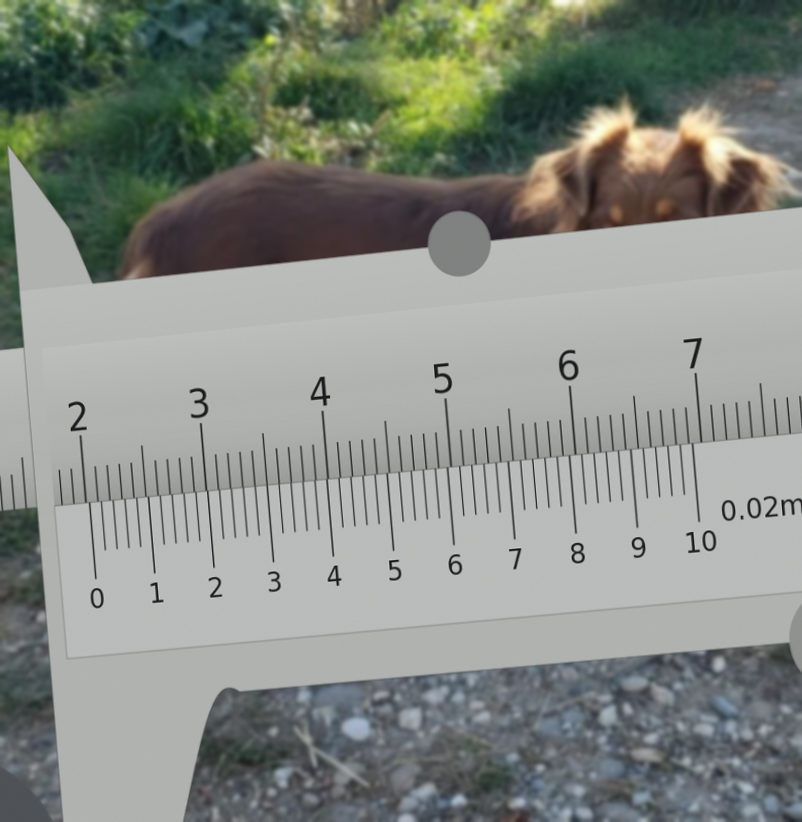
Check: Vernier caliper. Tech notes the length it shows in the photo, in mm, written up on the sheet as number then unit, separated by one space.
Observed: 20.3 mm
